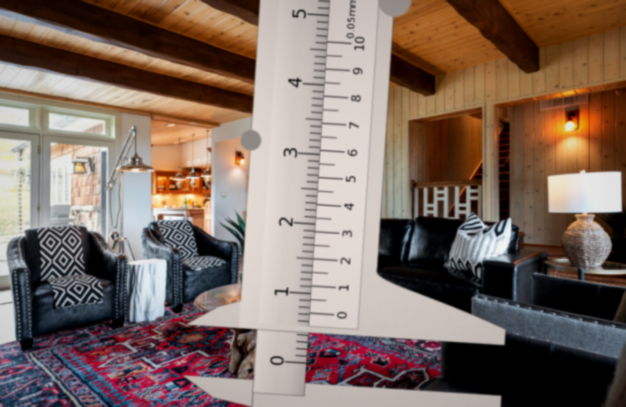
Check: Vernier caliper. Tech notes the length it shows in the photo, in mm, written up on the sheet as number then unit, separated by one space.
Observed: 7.2 mm
